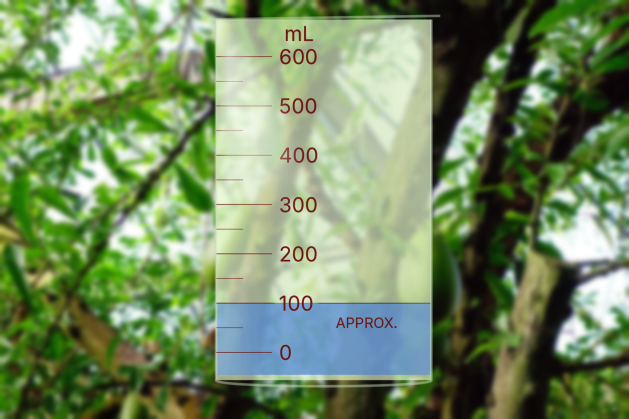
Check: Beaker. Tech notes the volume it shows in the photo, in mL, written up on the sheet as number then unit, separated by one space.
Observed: 100 mL
